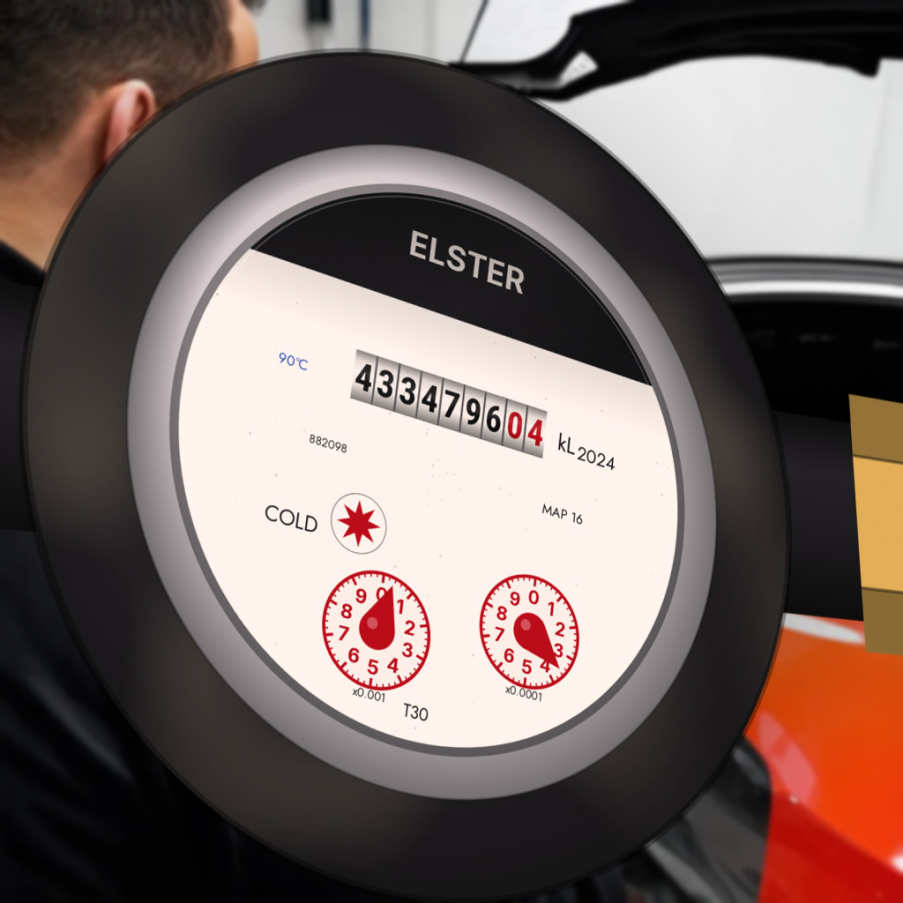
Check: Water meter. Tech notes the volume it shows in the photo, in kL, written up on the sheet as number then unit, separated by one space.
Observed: 4334796.0403 kL
